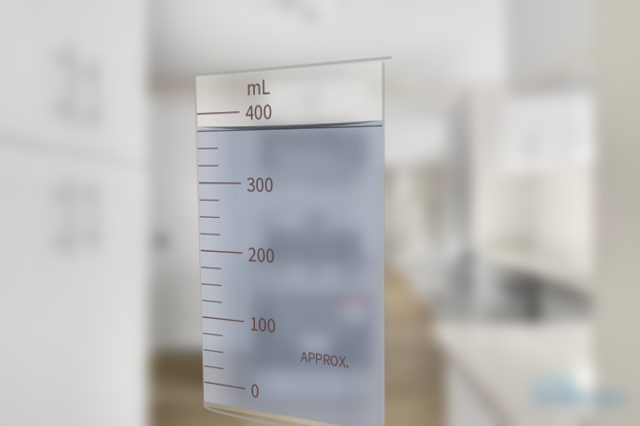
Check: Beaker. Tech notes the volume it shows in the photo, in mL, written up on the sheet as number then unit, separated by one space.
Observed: 375 mL
